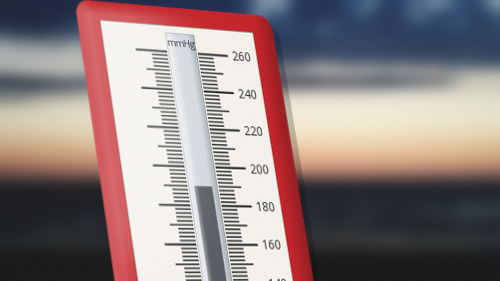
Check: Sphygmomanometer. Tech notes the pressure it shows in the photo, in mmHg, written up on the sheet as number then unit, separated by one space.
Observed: 190 mmHg
